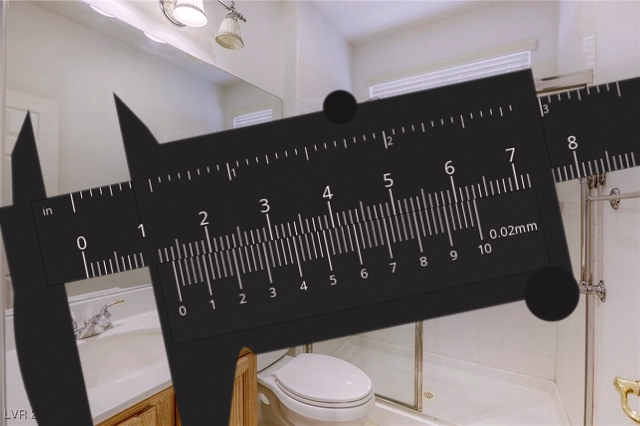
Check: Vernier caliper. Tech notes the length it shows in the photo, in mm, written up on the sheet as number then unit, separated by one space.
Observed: 13.8 mm
